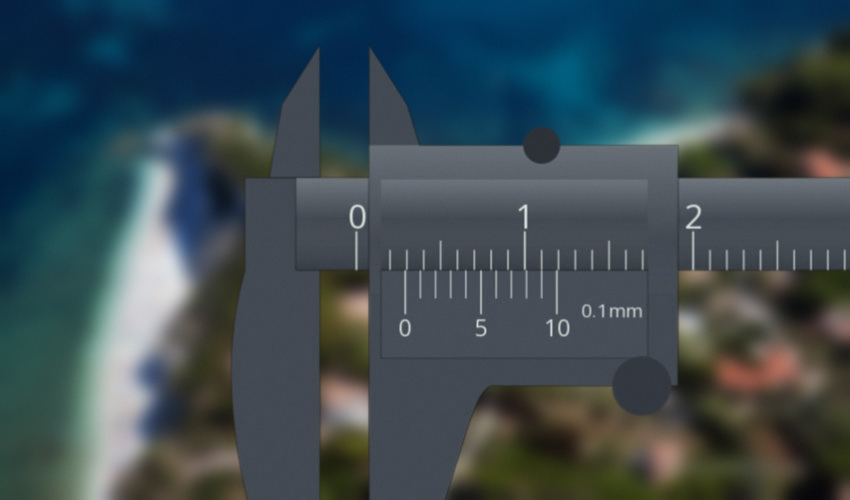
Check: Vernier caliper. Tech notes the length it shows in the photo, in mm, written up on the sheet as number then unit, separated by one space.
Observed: 2.9 mm
